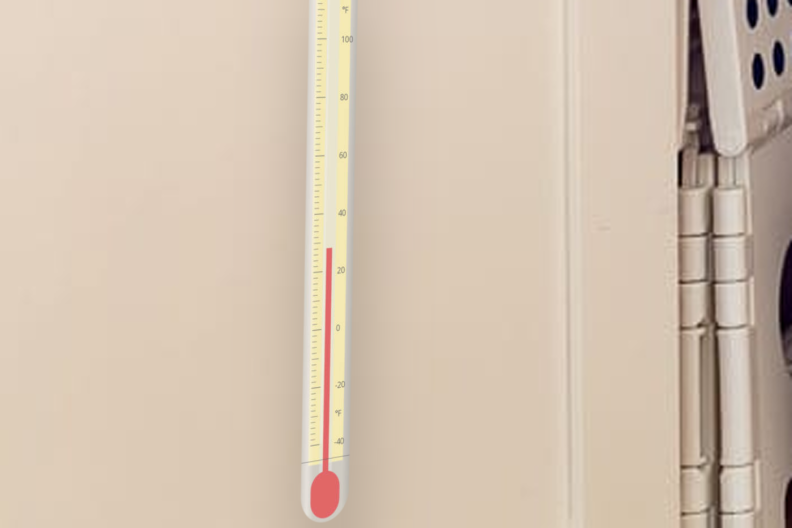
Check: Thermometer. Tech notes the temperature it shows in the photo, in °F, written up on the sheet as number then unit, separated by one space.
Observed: 28 °F
